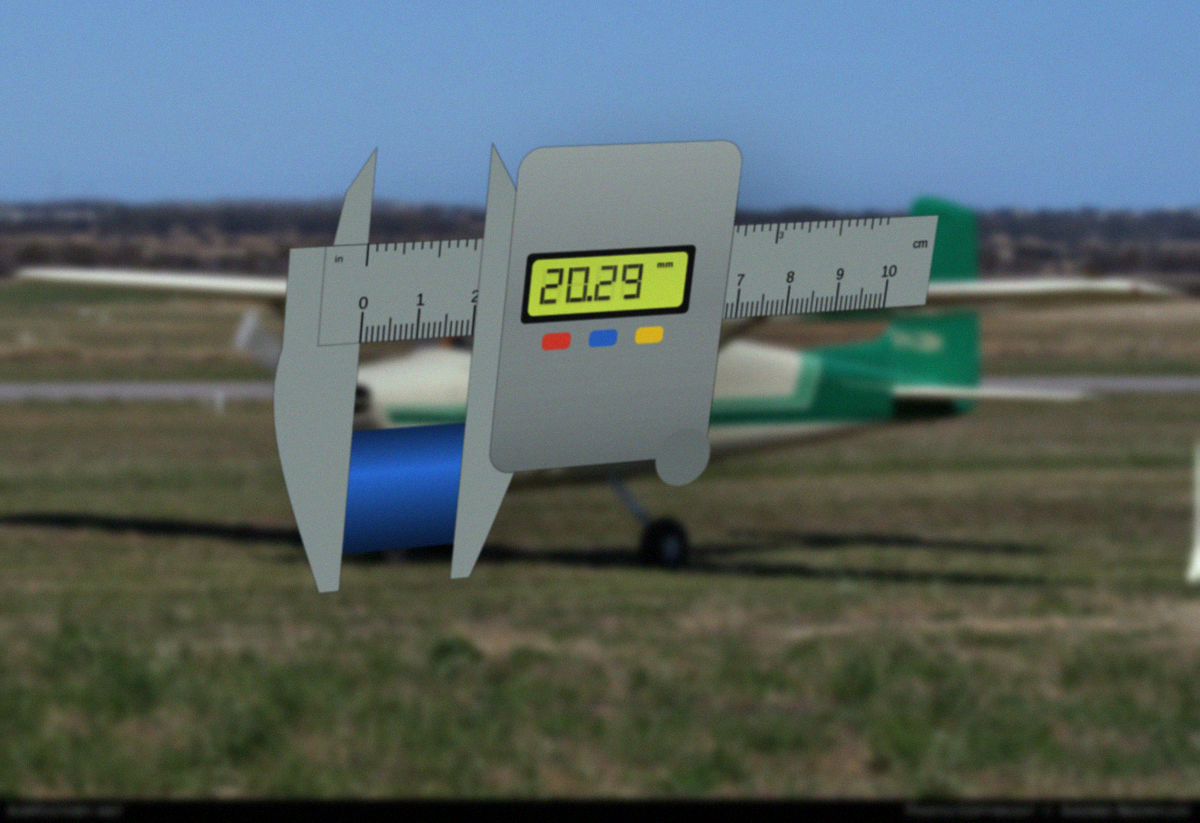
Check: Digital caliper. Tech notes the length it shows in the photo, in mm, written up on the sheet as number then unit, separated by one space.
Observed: 20.29 mm
